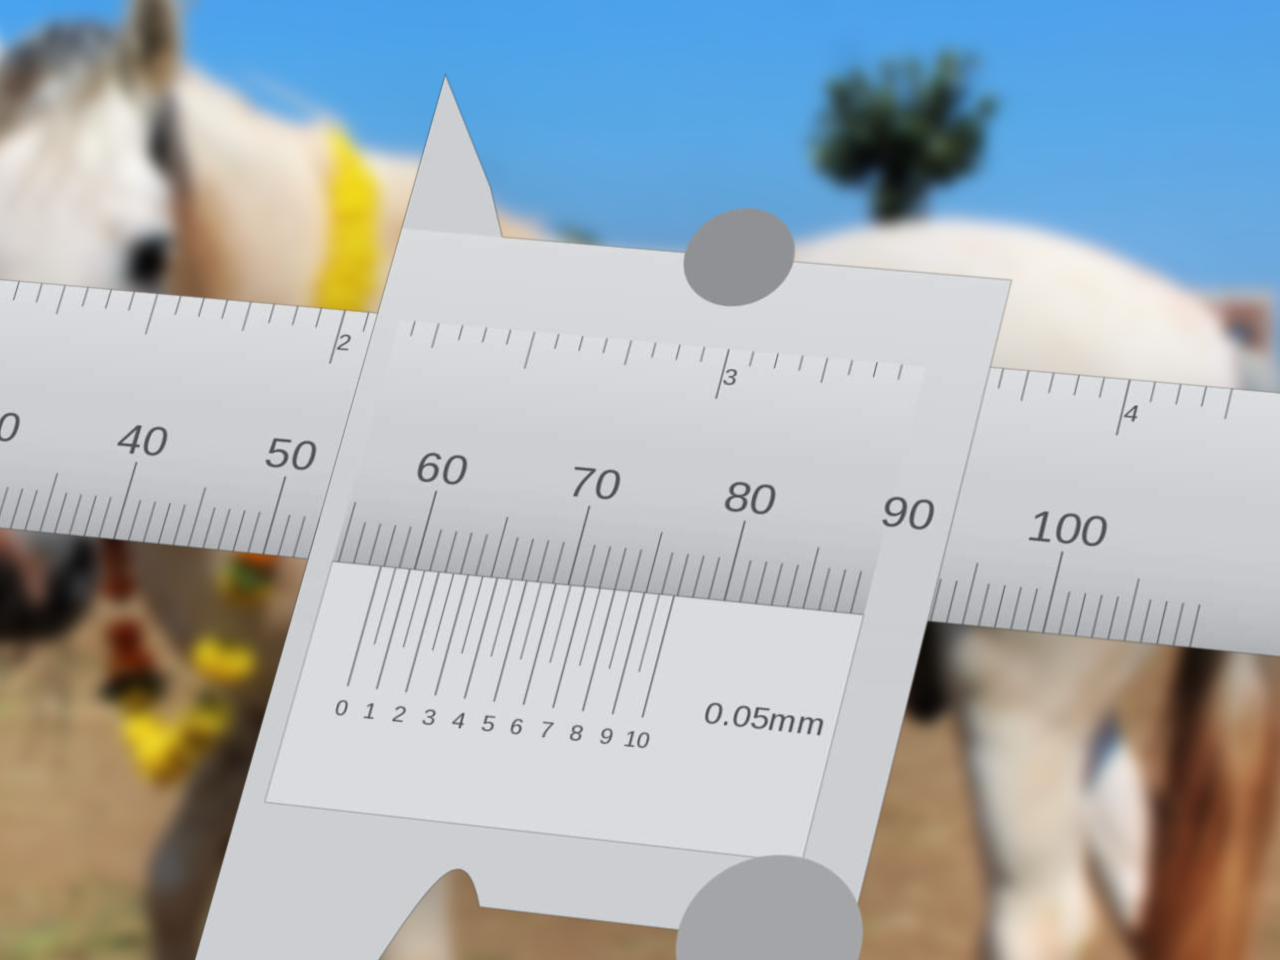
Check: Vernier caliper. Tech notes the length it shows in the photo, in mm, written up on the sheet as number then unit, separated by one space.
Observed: 57.8 mm
